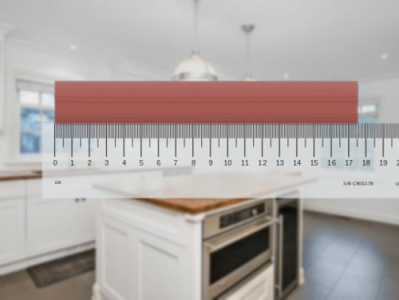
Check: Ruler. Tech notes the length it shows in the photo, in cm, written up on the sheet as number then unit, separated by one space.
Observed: 17.5 cm
